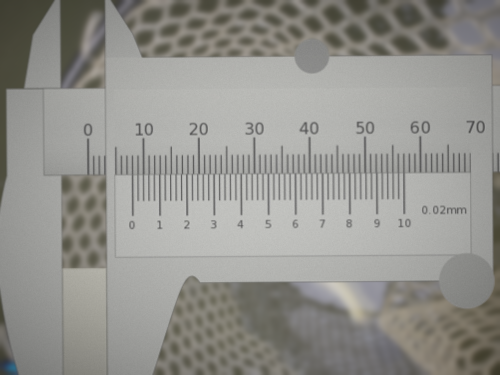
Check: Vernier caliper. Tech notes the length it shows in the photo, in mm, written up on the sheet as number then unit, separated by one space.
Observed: 8.0 mm
